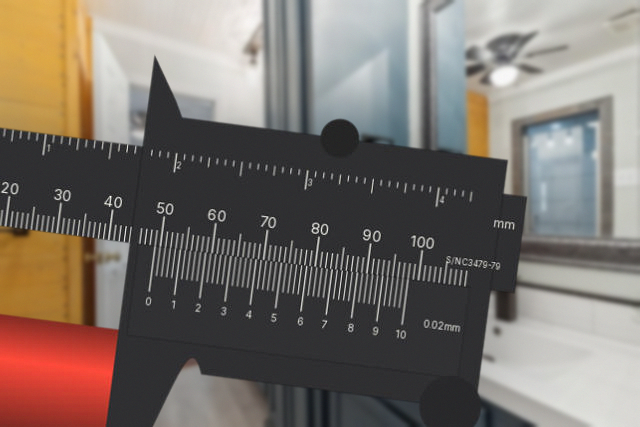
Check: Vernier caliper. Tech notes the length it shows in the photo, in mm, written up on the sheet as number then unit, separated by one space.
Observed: 49.0 mm
